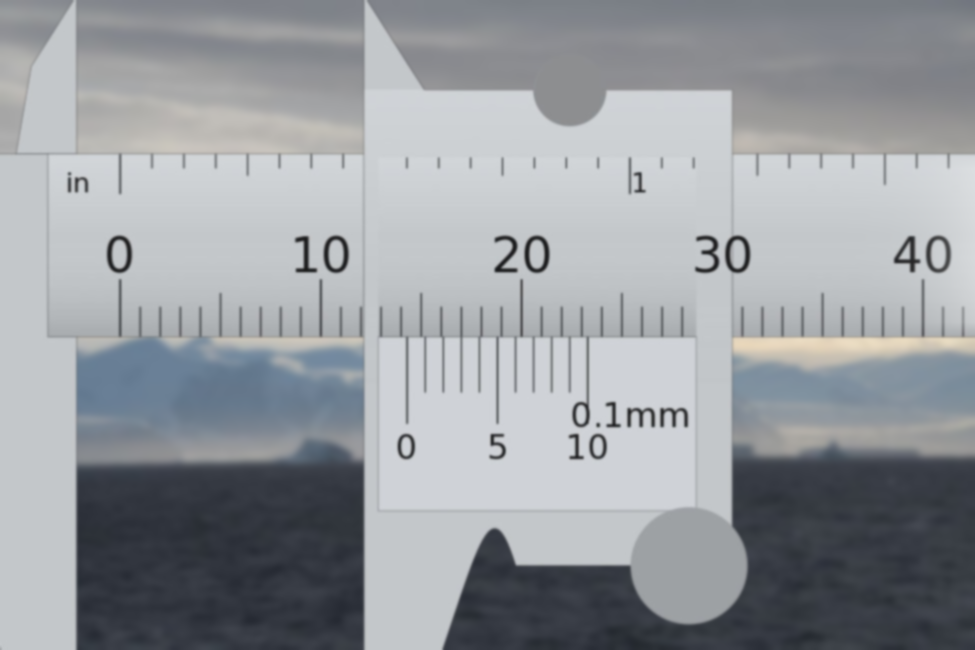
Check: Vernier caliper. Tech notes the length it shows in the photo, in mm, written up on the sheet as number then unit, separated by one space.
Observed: 14.3 mm
